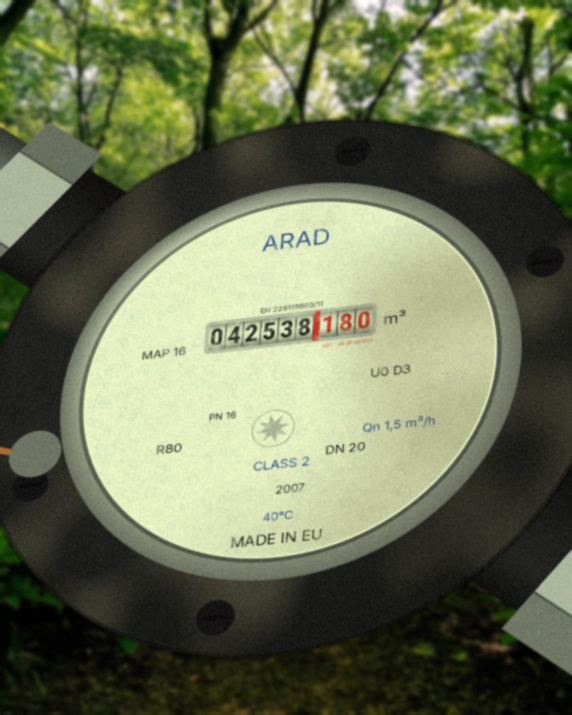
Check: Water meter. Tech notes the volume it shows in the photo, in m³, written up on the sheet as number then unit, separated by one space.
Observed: 42538.180 m³
